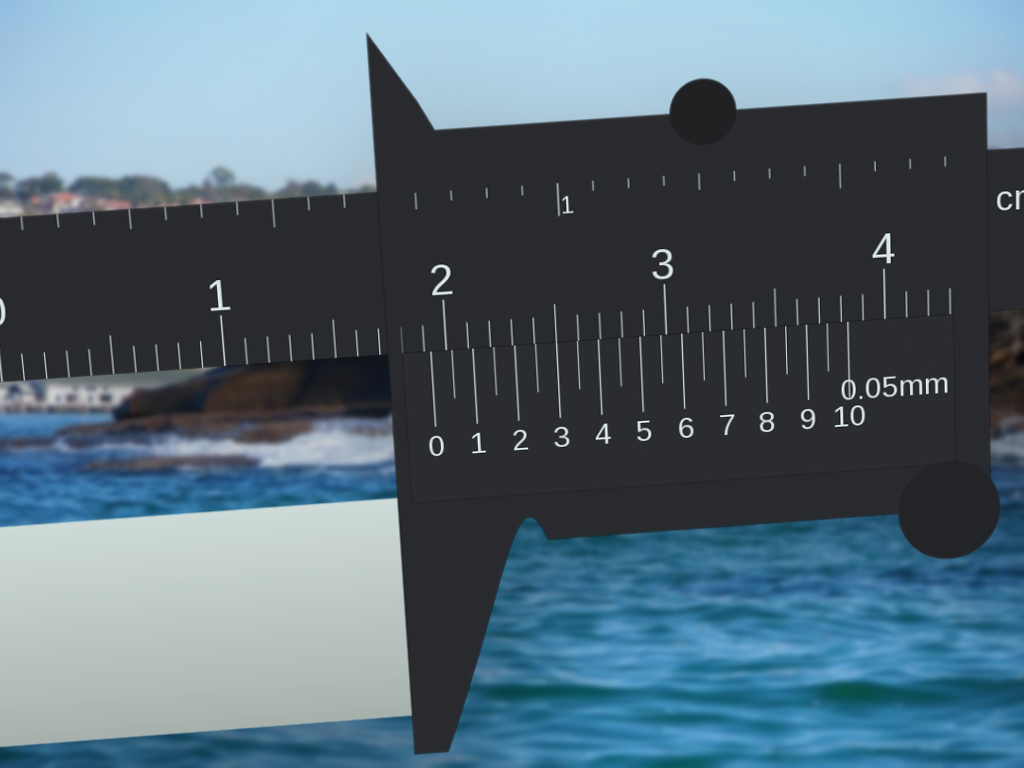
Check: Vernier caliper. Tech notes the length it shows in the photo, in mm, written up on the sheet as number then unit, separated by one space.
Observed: 19.30 mm
